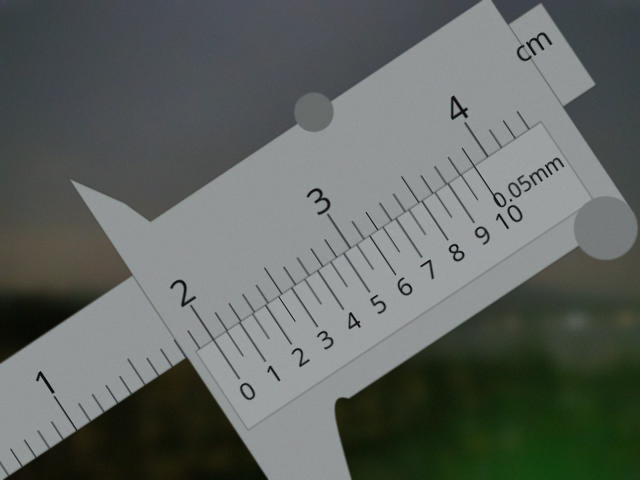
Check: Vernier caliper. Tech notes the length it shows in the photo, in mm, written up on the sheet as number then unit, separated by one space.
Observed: 20.0 mm
